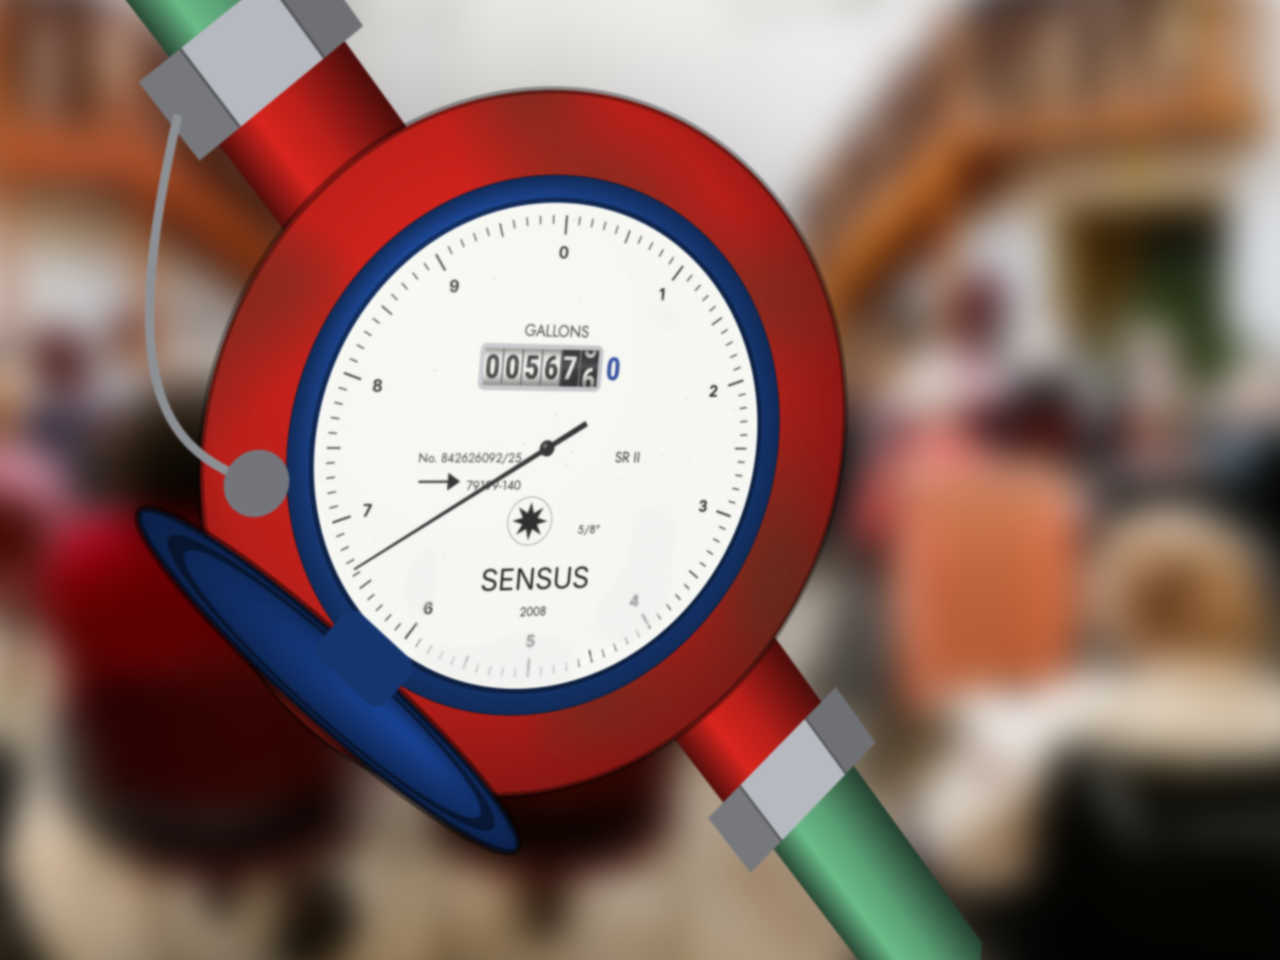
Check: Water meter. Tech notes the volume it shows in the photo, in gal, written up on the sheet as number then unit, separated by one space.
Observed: 56756.6 gal
